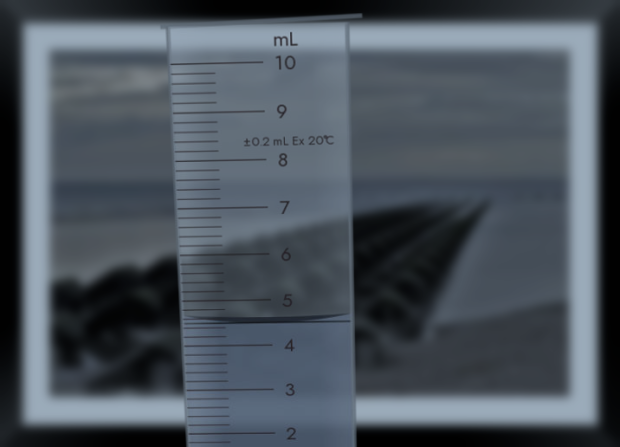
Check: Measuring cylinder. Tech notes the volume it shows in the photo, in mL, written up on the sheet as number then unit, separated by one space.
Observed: 4.5 mL
